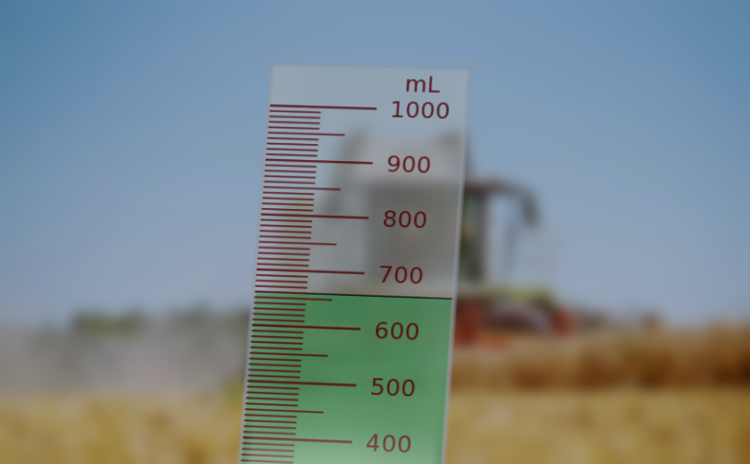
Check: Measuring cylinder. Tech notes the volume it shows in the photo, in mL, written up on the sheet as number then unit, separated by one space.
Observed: 660 mL
